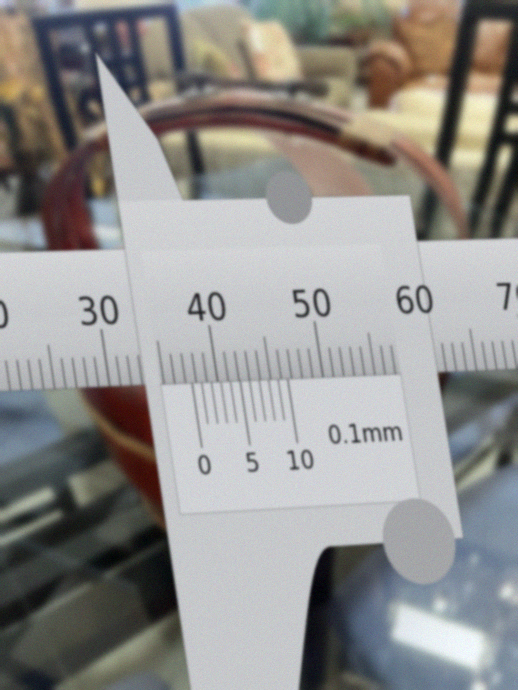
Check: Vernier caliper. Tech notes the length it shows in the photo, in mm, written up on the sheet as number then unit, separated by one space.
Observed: 37.6 mm
